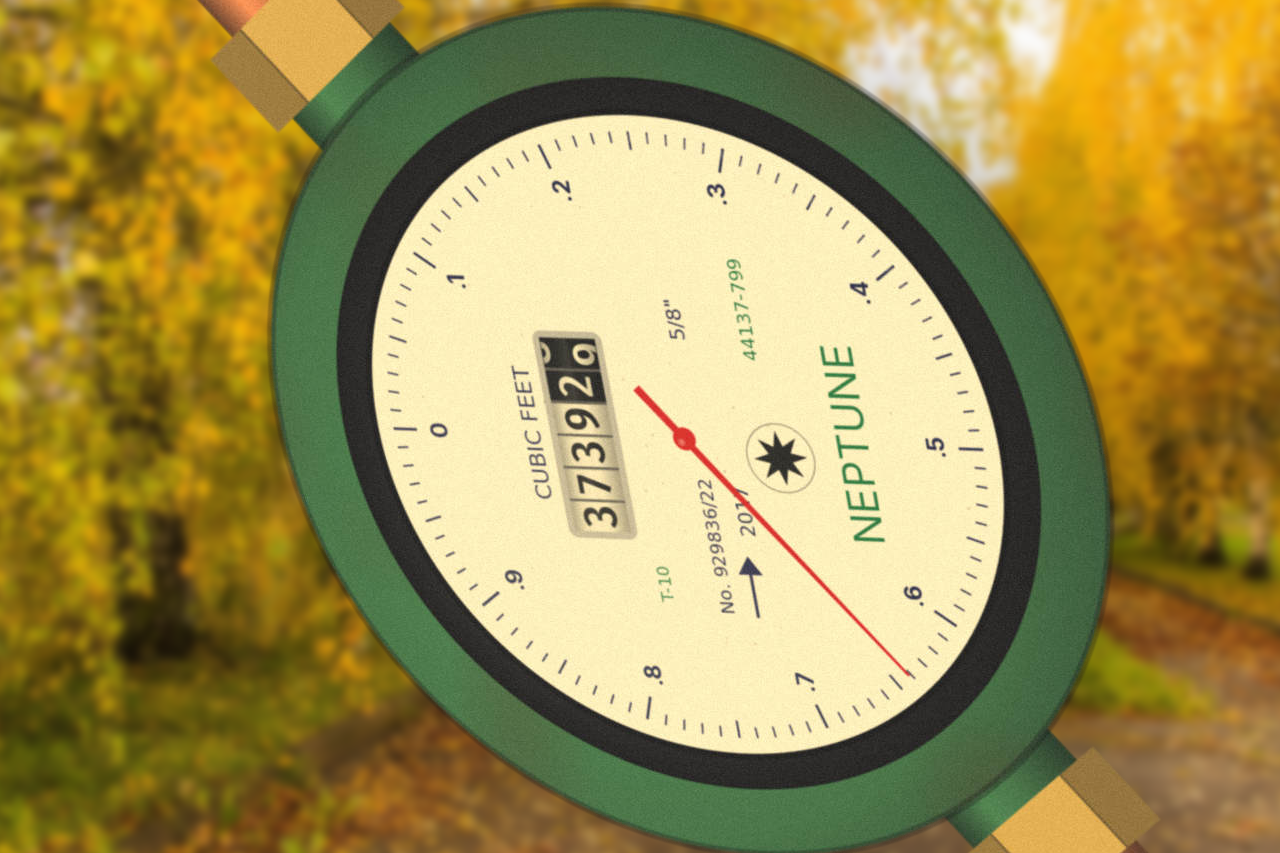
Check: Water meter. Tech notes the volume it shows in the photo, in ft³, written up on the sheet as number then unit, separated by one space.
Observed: 373928.64 ft³
